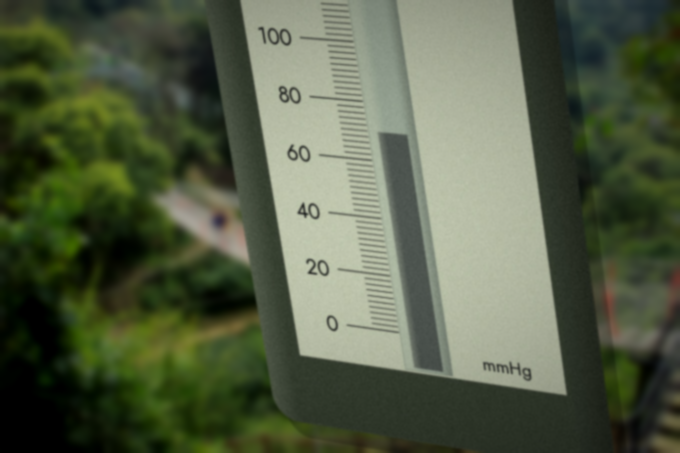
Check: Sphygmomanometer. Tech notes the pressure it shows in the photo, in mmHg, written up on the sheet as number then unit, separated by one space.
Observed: 70 mmHg
